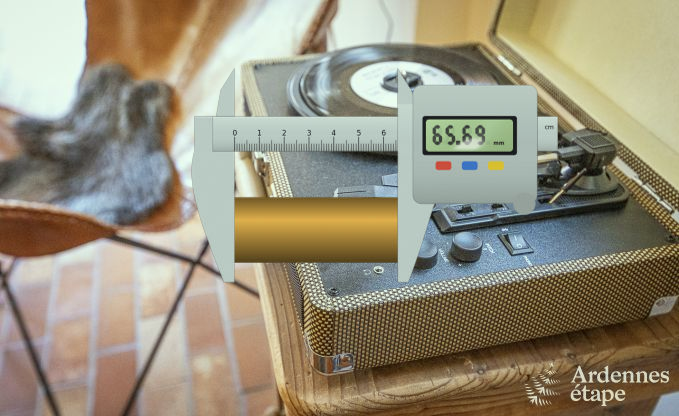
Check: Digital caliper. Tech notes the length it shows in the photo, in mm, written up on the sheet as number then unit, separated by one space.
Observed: 65.69 mm
